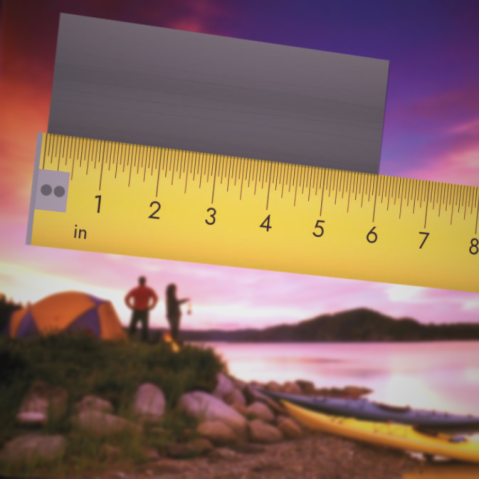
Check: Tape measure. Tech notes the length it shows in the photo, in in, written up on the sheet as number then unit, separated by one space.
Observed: 6 in
